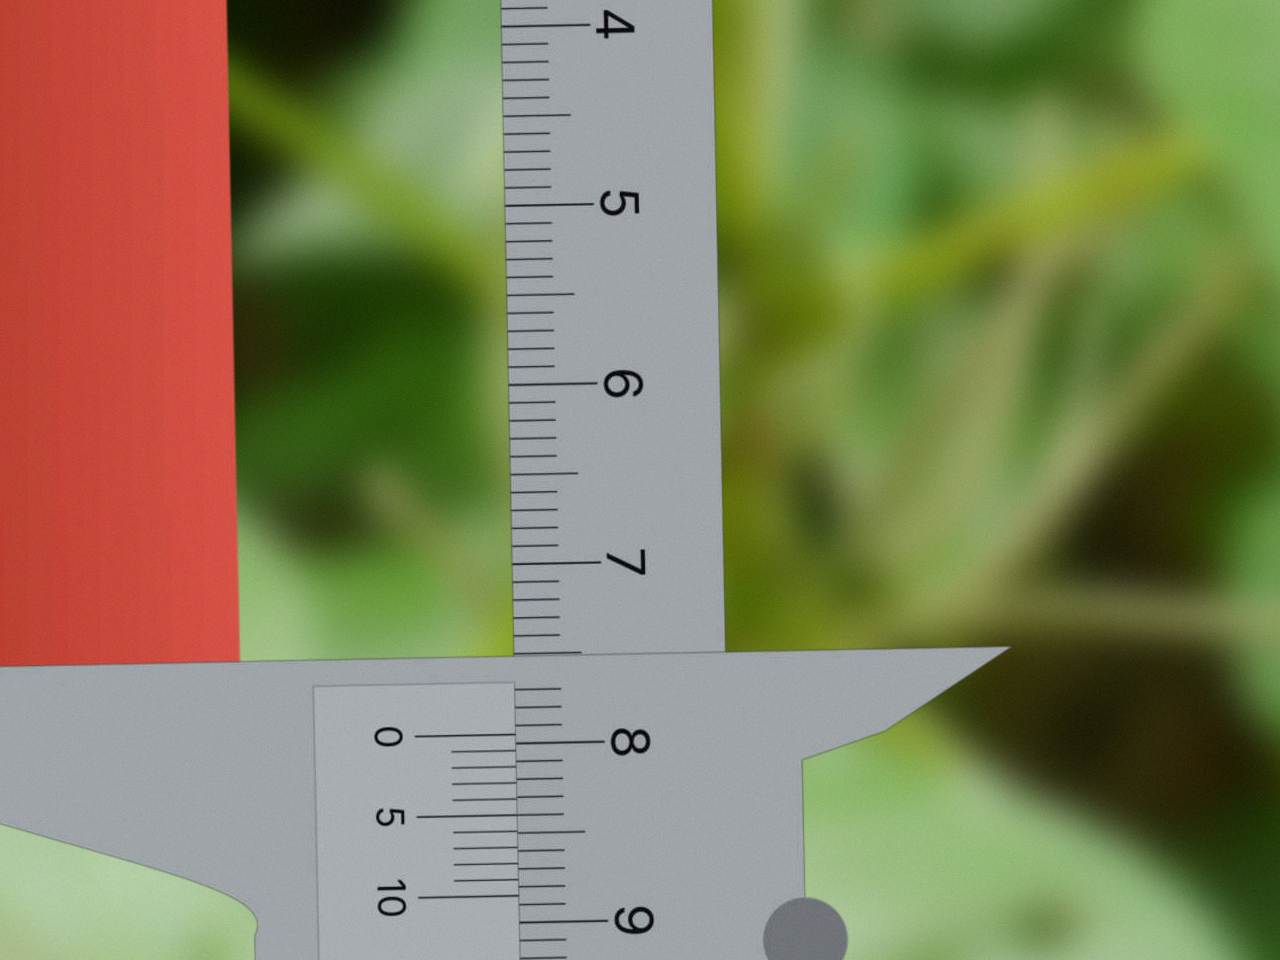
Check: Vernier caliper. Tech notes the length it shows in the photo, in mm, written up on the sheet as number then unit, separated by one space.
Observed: 79.5 mm
